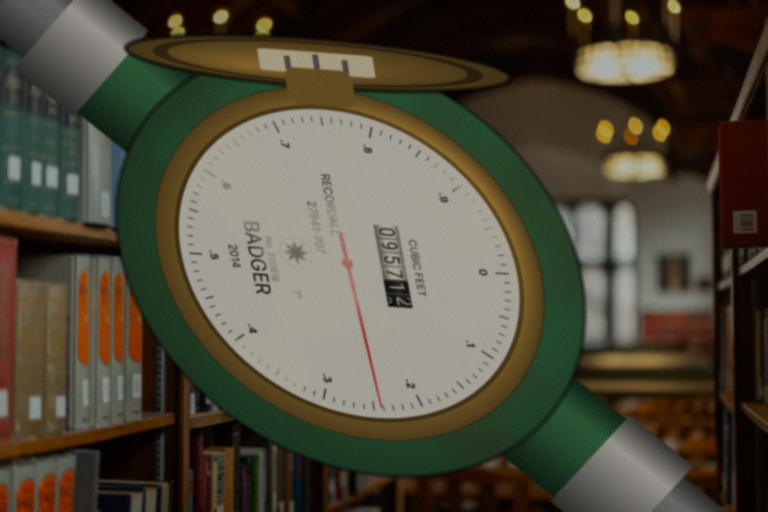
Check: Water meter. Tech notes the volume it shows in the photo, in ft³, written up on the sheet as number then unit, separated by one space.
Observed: 95712.24 ft³
